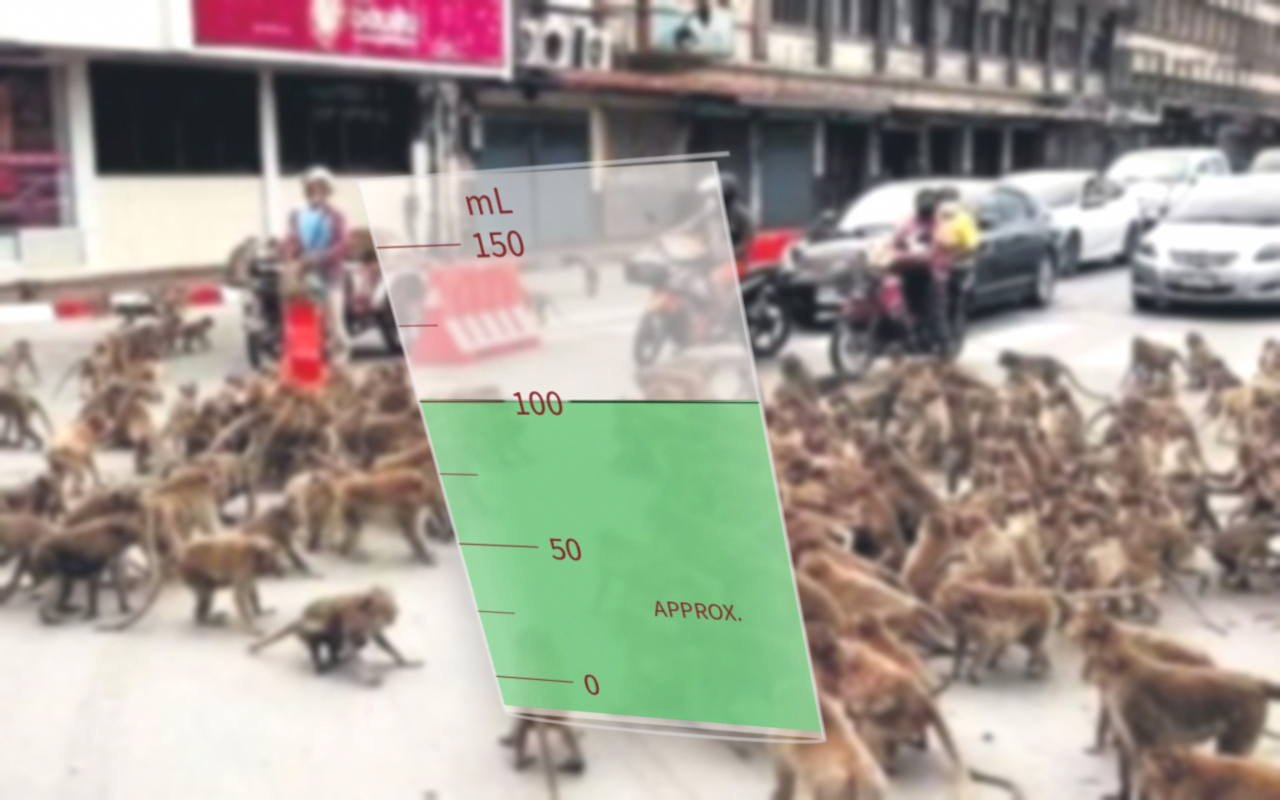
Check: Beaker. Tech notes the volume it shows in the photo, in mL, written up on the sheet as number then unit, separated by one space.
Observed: 100 mL
